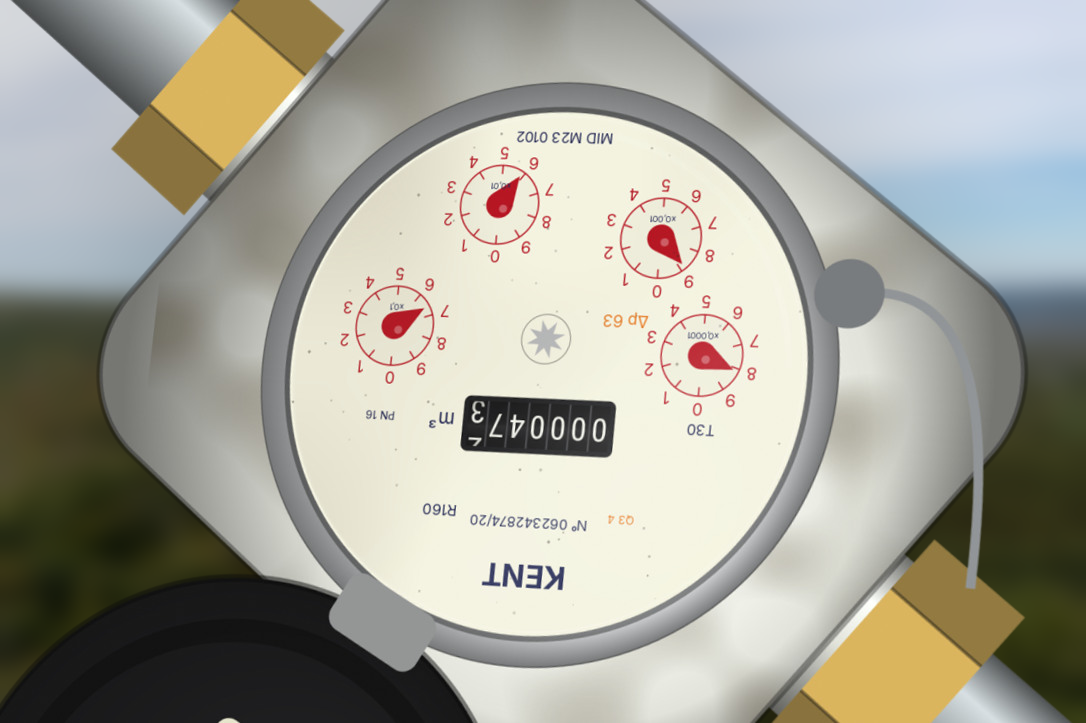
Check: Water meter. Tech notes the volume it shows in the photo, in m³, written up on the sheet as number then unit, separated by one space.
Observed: 472.6588 m³
